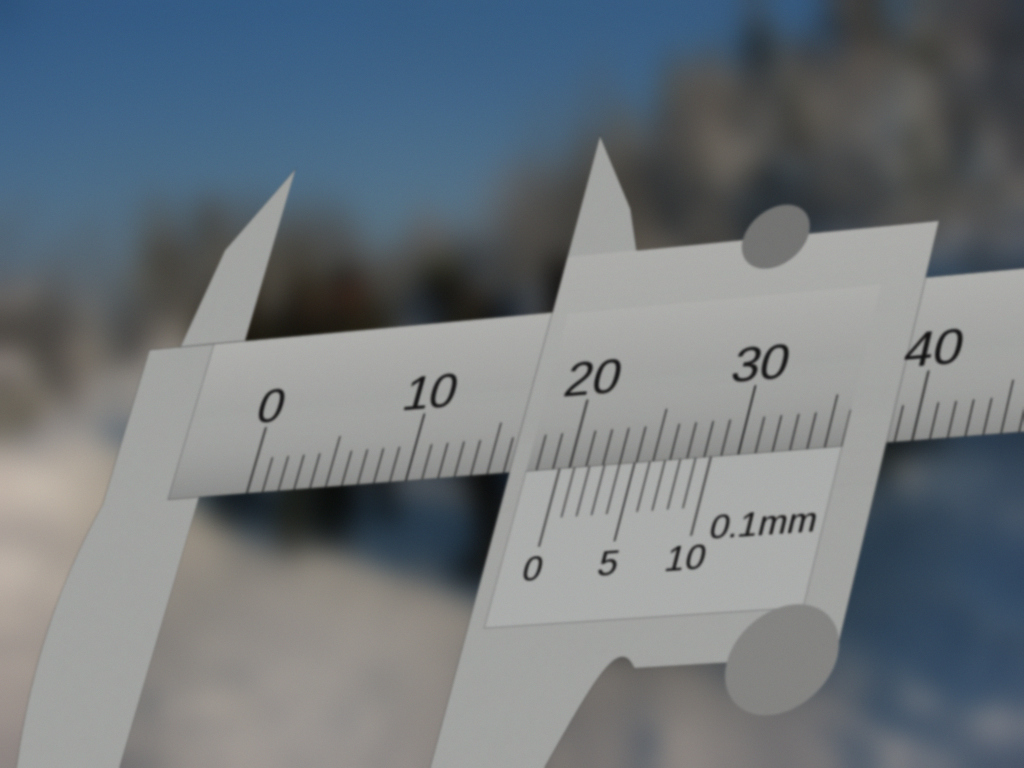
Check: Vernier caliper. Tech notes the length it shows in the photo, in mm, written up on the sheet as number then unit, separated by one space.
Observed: 19.4 mm
